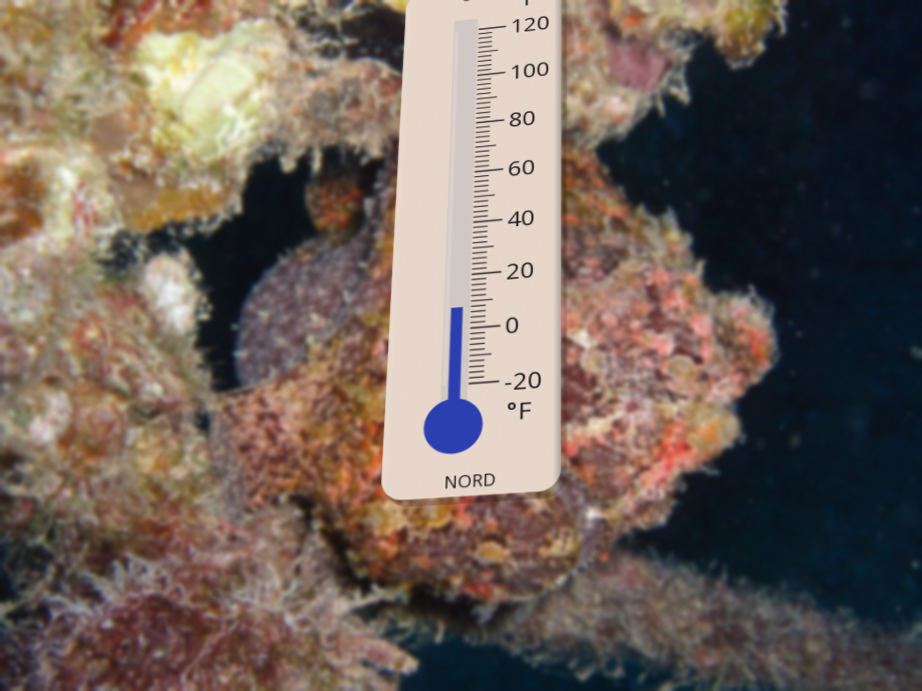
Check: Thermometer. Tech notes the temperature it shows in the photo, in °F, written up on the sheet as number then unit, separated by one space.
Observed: 8 °F
